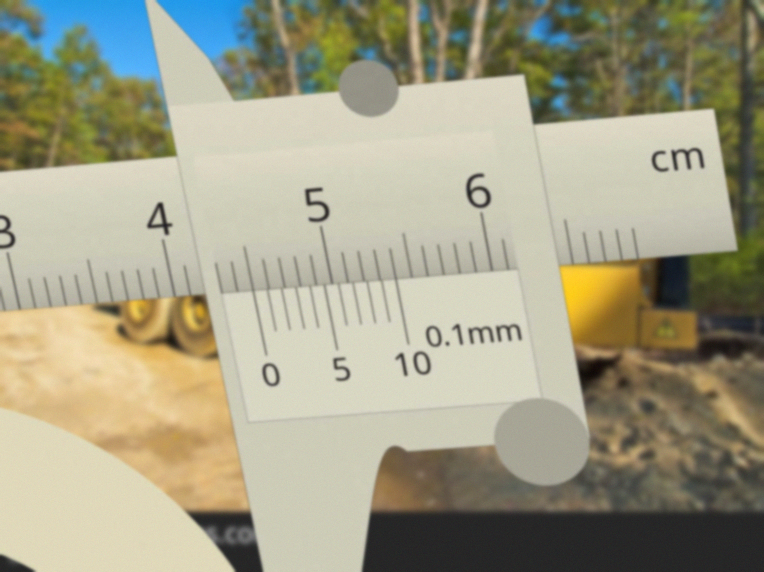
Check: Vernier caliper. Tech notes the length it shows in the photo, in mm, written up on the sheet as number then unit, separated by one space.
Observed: 45.0 mm
